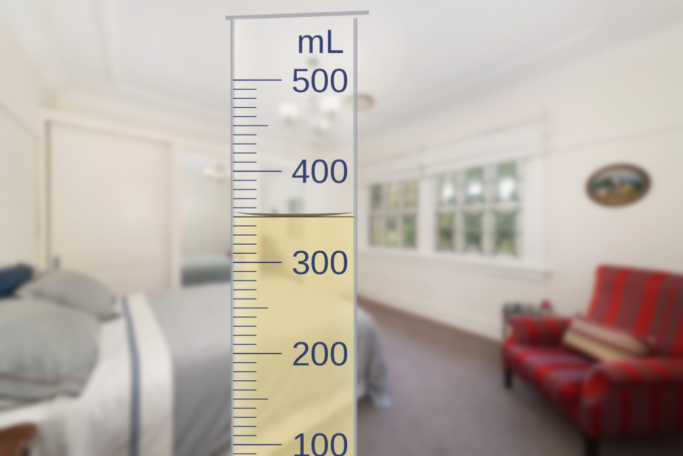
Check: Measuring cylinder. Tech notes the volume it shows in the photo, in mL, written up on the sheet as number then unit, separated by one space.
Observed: 350 mL
